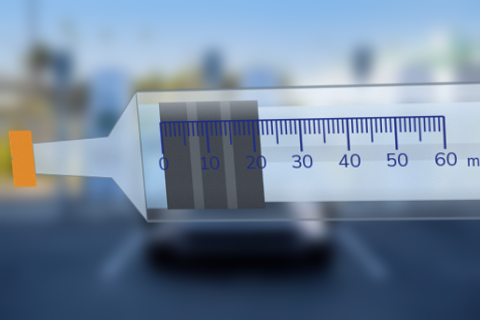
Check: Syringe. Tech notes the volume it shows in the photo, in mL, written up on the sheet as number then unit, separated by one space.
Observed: 0 mL
